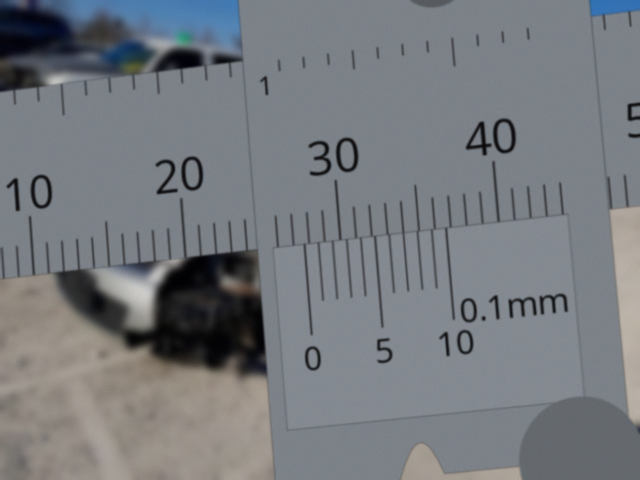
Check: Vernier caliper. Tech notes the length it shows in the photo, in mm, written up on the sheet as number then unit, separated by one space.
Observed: 27.7 mm
